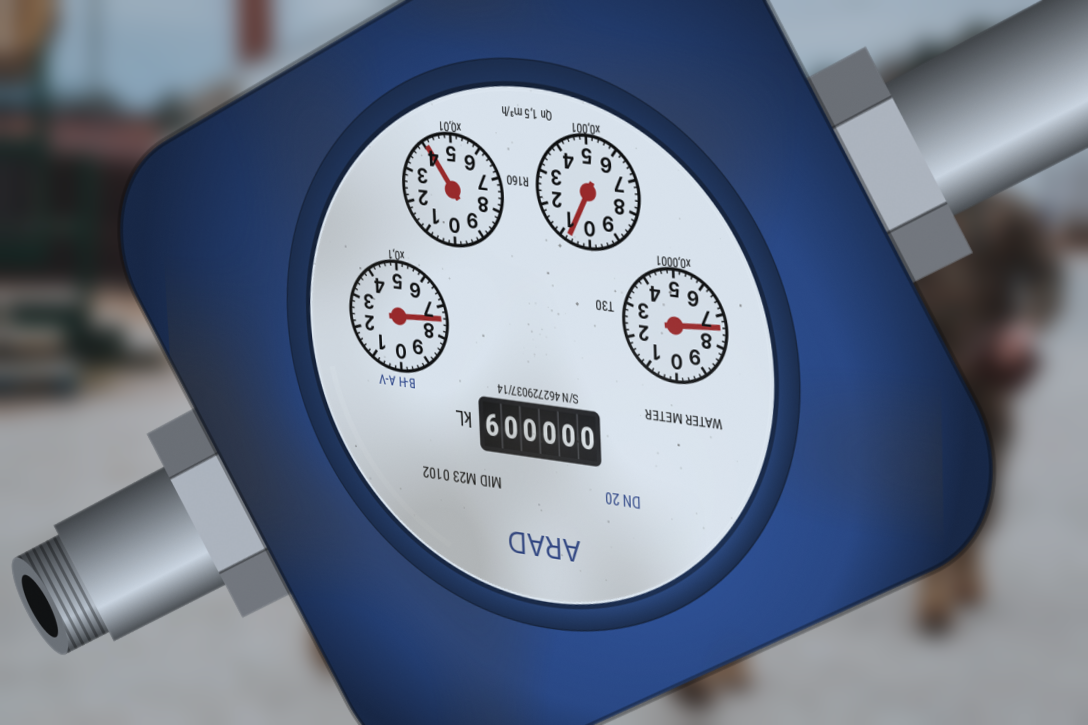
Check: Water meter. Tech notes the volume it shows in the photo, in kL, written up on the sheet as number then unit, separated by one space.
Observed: 9.7407 kL
